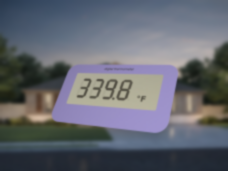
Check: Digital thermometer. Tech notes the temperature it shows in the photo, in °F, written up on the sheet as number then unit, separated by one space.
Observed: 339.8 °F
